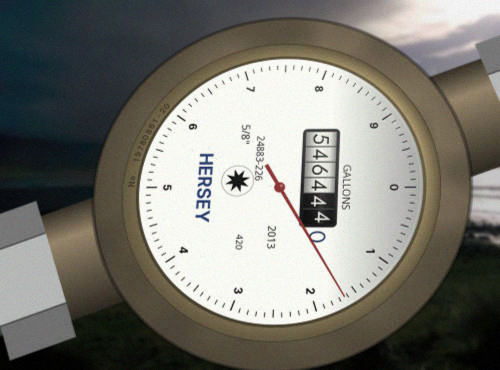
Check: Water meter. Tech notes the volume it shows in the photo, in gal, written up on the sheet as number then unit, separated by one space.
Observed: 5464441.6 gal
